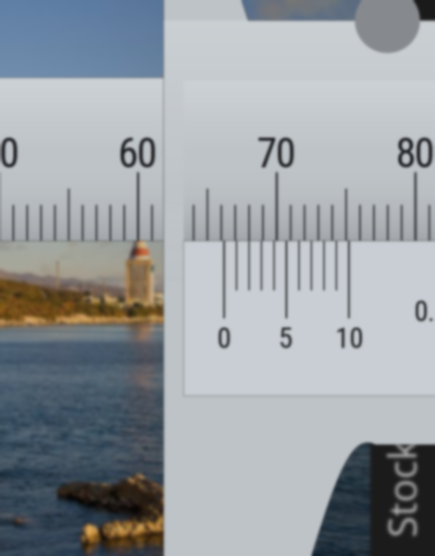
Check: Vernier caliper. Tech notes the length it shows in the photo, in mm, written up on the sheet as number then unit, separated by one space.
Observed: 66.2 mm
